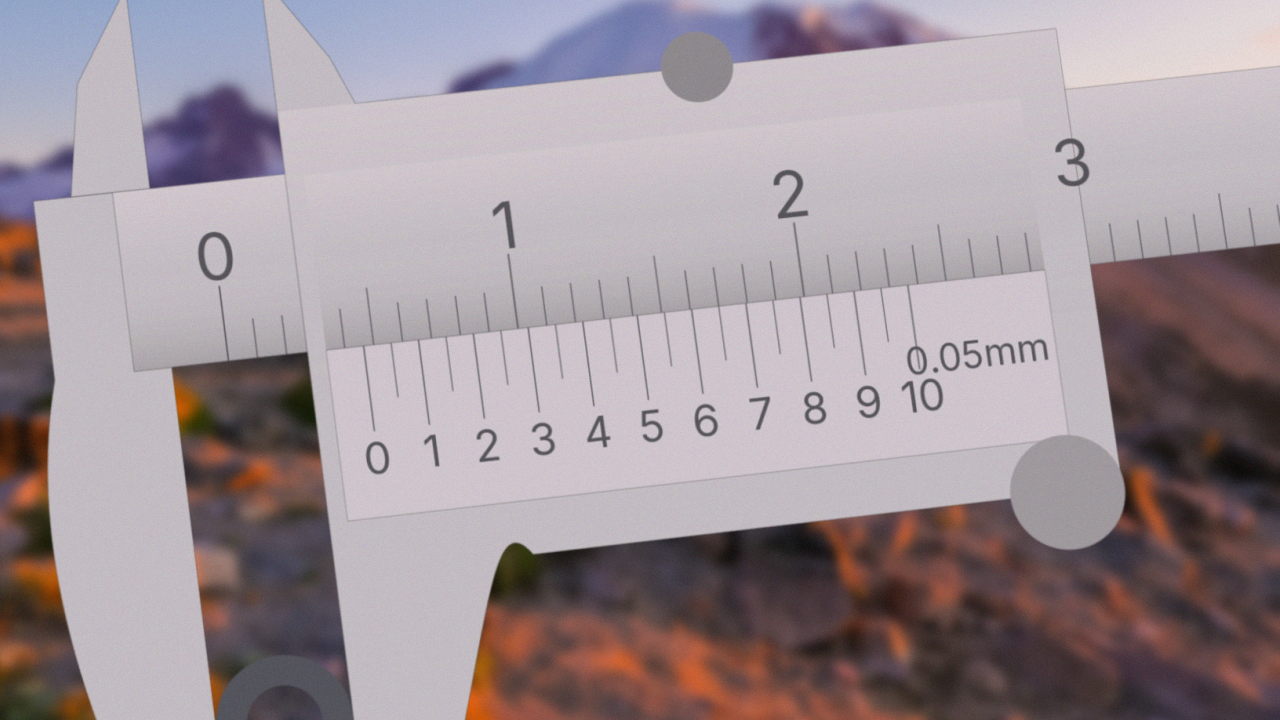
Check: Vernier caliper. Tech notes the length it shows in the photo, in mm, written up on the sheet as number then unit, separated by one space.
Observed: 4.65 mm
